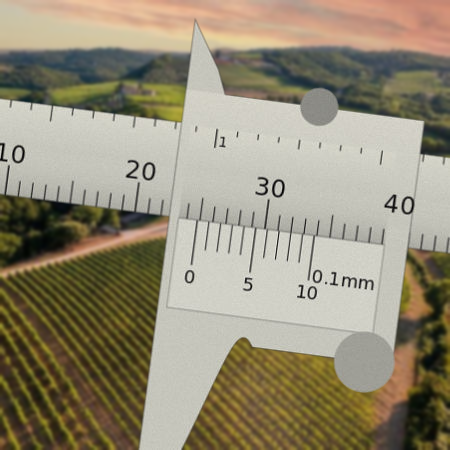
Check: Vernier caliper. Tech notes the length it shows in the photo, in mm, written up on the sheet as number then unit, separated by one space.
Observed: 24.8 mm
